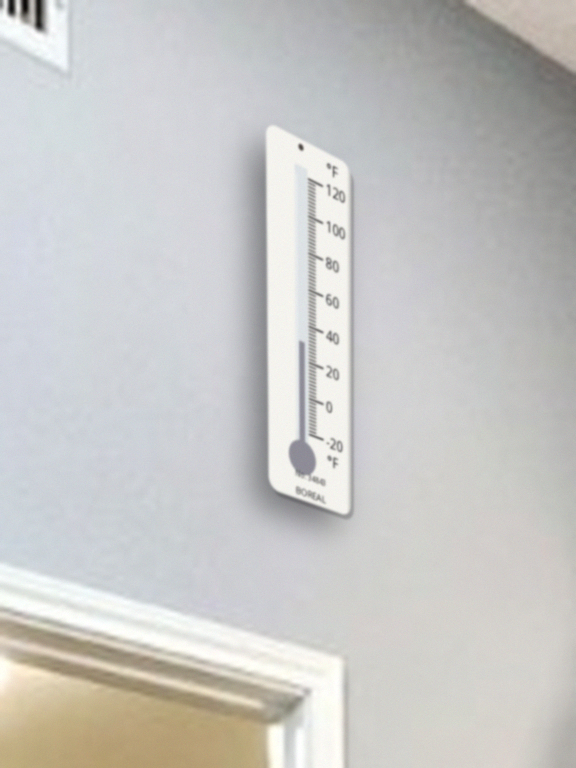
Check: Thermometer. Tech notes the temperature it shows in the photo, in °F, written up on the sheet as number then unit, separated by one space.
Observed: 30 °F
